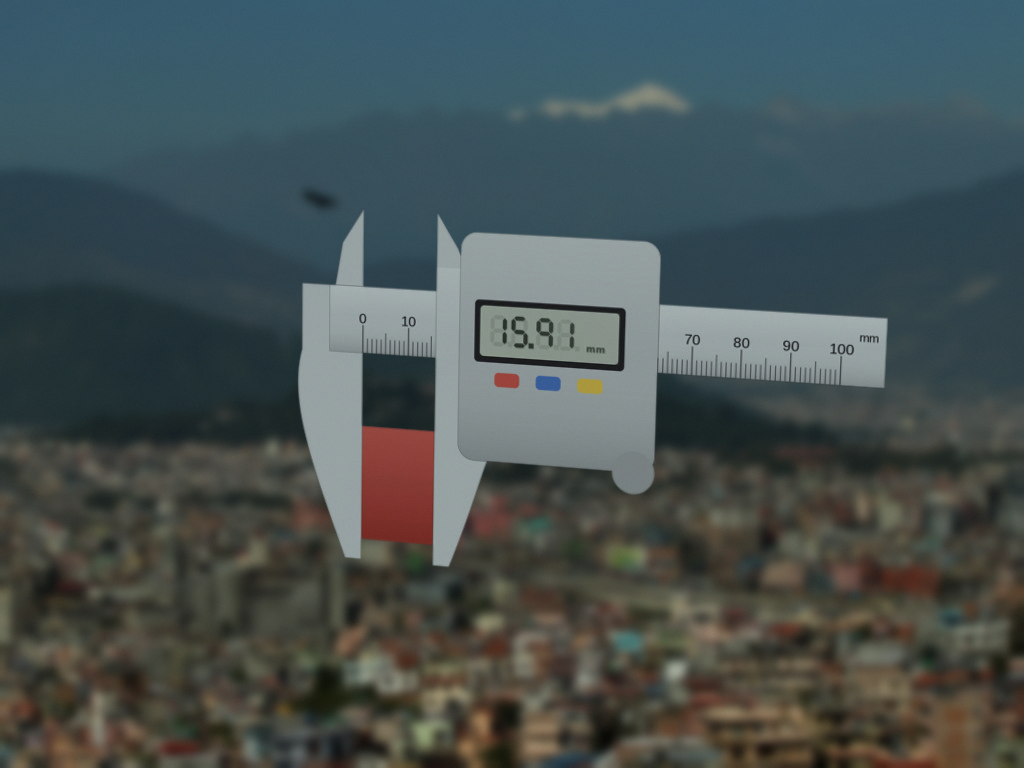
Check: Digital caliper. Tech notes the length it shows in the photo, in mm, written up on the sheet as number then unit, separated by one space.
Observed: 15.91 mm
